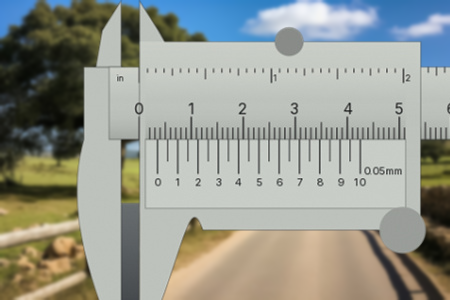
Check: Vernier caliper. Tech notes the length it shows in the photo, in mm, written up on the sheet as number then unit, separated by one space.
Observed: 3.5 mm
